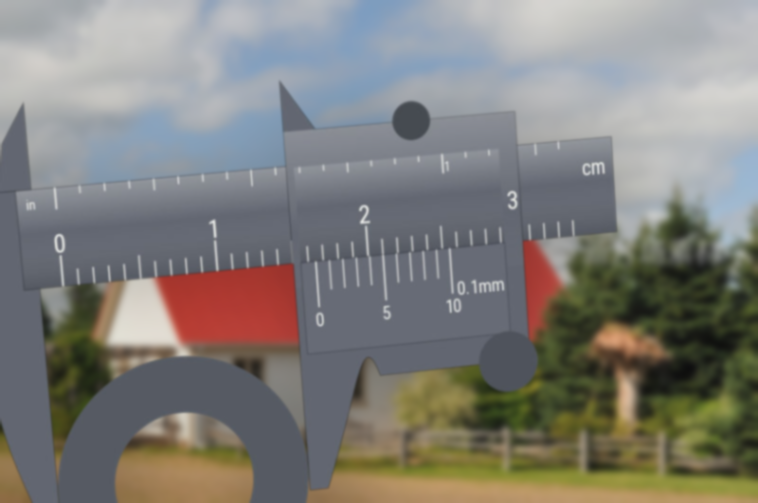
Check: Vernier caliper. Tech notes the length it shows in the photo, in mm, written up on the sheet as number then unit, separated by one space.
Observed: 16.5 mm
